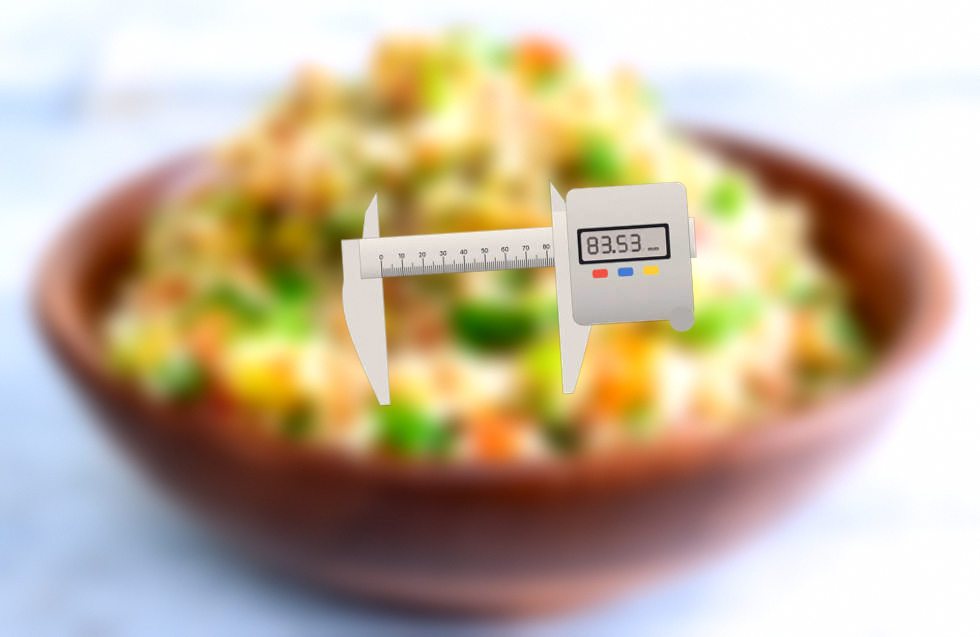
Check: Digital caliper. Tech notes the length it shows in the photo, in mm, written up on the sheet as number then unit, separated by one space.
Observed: 83.53 mm
